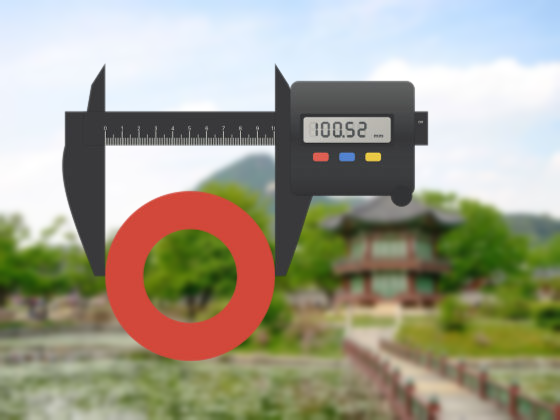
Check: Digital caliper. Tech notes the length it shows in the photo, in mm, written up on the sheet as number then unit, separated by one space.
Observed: 100.52 mm
